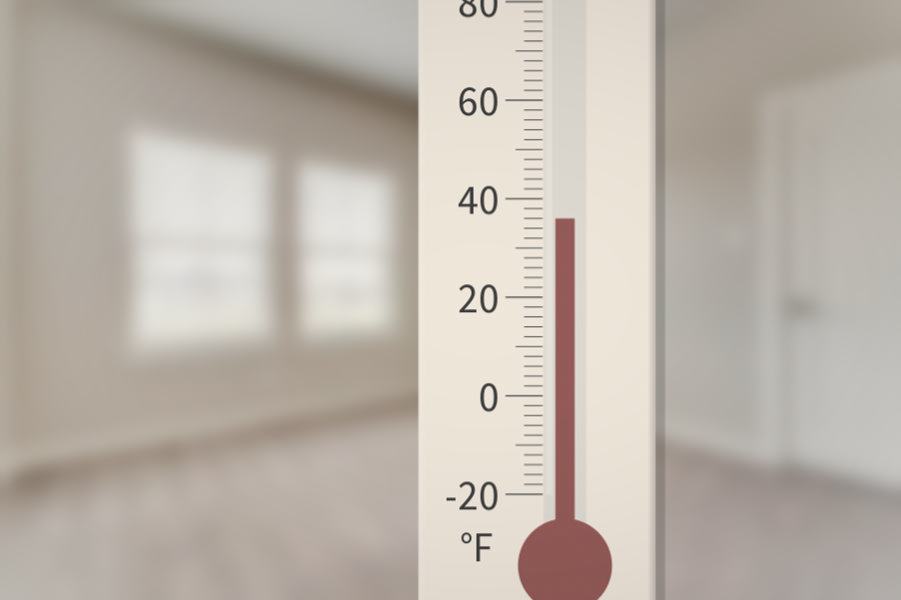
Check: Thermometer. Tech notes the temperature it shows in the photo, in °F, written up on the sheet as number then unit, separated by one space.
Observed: 36 °F
